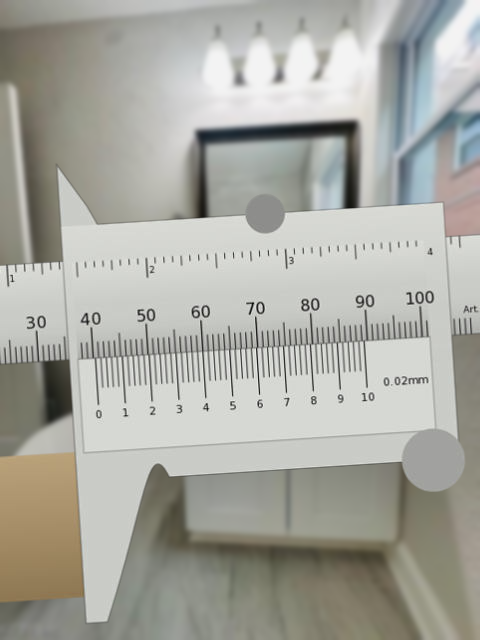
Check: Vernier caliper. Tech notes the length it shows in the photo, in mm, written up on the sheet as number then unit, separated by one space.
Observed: 40.4 mm
